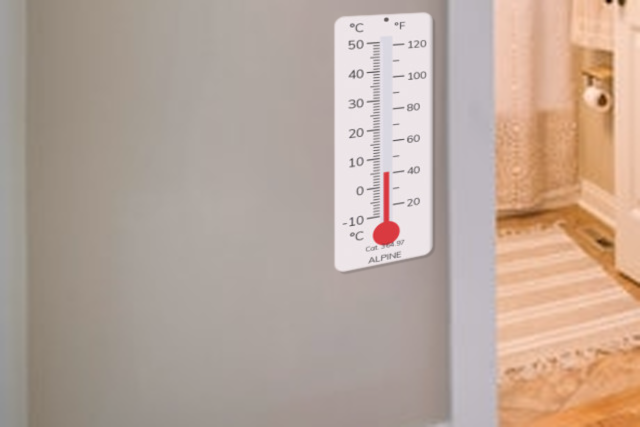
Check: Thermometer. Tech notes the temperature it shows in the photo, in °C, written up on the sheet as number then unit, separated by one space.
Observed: 5 °C
